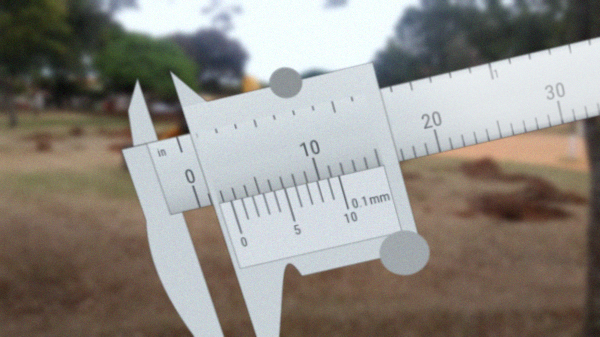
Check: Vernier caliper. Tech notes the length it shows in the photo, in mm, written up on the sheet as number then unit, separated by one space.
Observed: 2.6 mm
